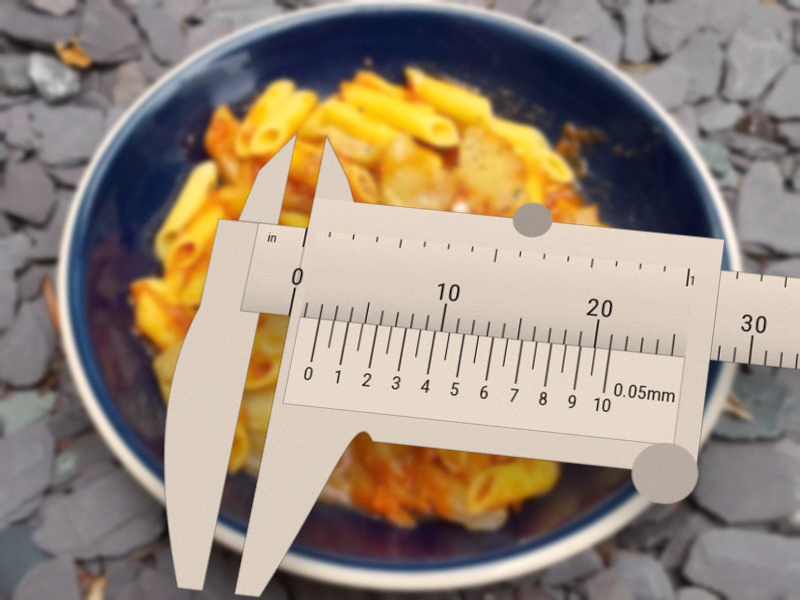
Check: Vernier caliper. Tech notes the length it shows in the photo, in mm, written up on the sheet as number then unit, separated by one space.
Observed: 2.0 mm
